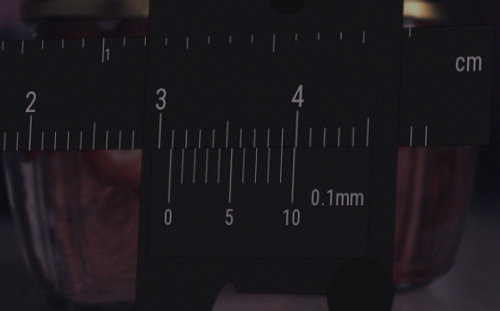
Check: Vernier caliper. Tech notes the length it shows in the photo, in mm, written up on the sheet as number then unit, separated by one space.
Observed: 30.9 mm
